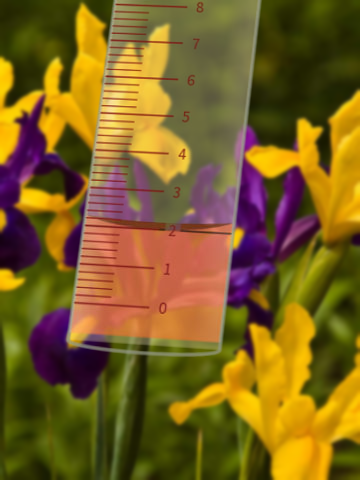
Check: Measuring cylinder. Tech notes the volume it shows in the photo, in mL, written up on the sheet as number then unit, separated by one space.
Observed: 2 mL
